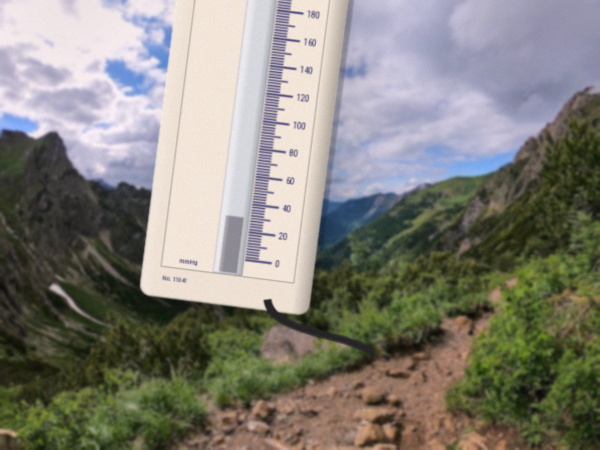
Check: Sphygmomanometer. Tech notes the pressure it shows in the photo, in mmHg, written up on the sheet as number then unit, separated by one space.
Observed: 30 mmHg
